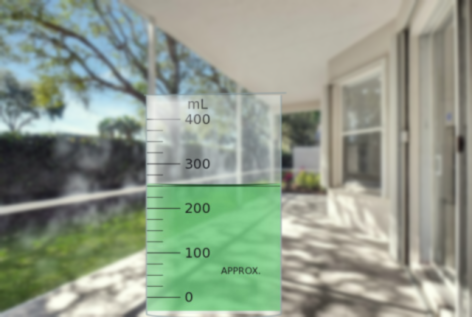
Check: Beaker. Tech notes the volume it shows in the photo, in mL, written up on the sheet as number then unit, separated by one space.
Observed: 250 mL
